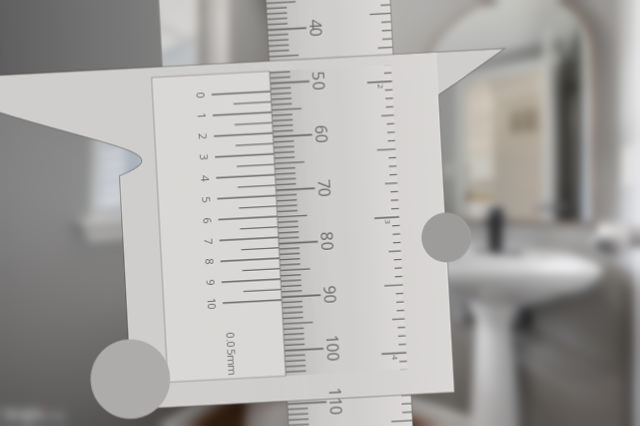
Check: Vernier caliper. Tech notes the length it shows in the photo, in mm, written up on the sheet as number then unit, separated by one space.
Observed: 51.5 mm
